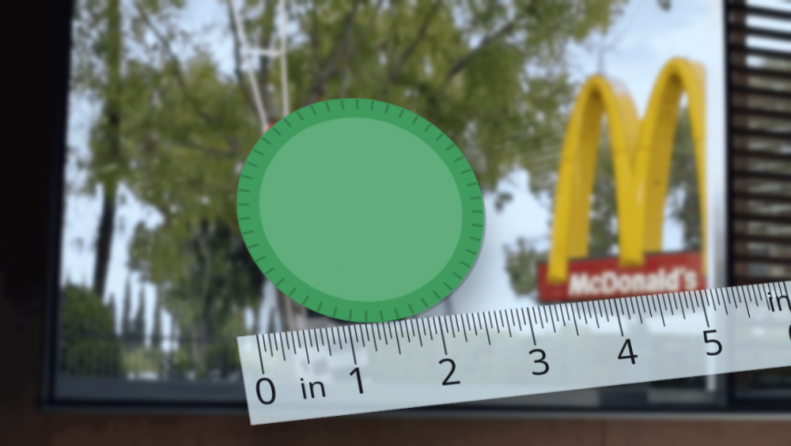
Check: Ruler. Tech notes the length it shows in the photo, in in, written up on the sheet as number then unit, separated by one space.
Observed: 2.75 in
